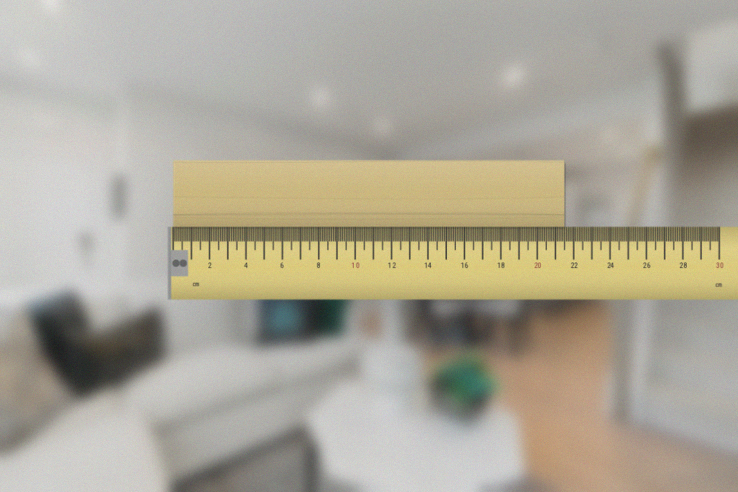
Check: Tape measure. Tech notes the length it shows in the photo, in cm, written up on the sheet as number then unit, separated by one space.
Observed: 21.5 cm
